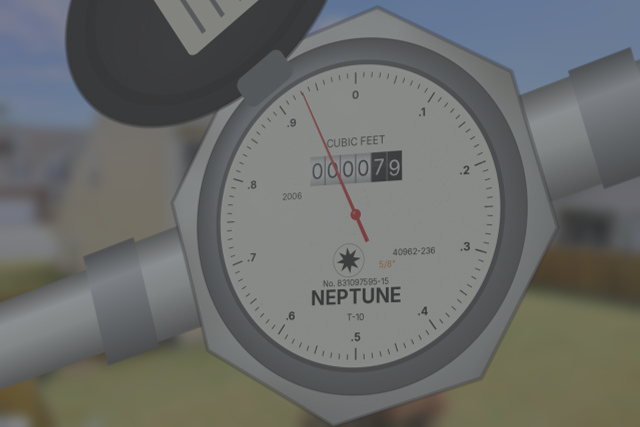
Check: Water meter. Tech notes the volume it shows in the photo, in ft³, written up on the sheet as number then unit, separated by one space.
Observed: 78.93 ft³
